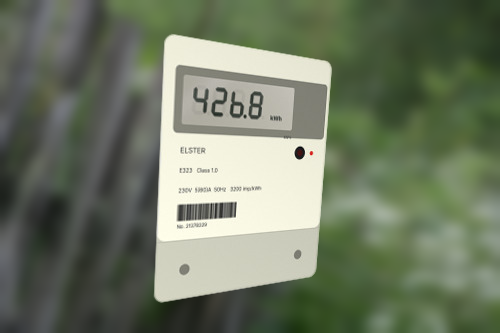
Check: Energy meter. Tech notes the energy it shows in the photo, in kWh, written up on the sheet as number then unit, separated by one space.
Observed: 426.8 kWh
